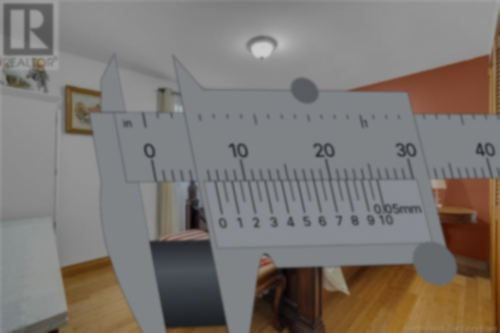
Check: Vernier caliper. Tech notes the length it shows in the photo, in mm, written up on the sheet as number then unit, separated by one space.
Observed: 6.6 mm
